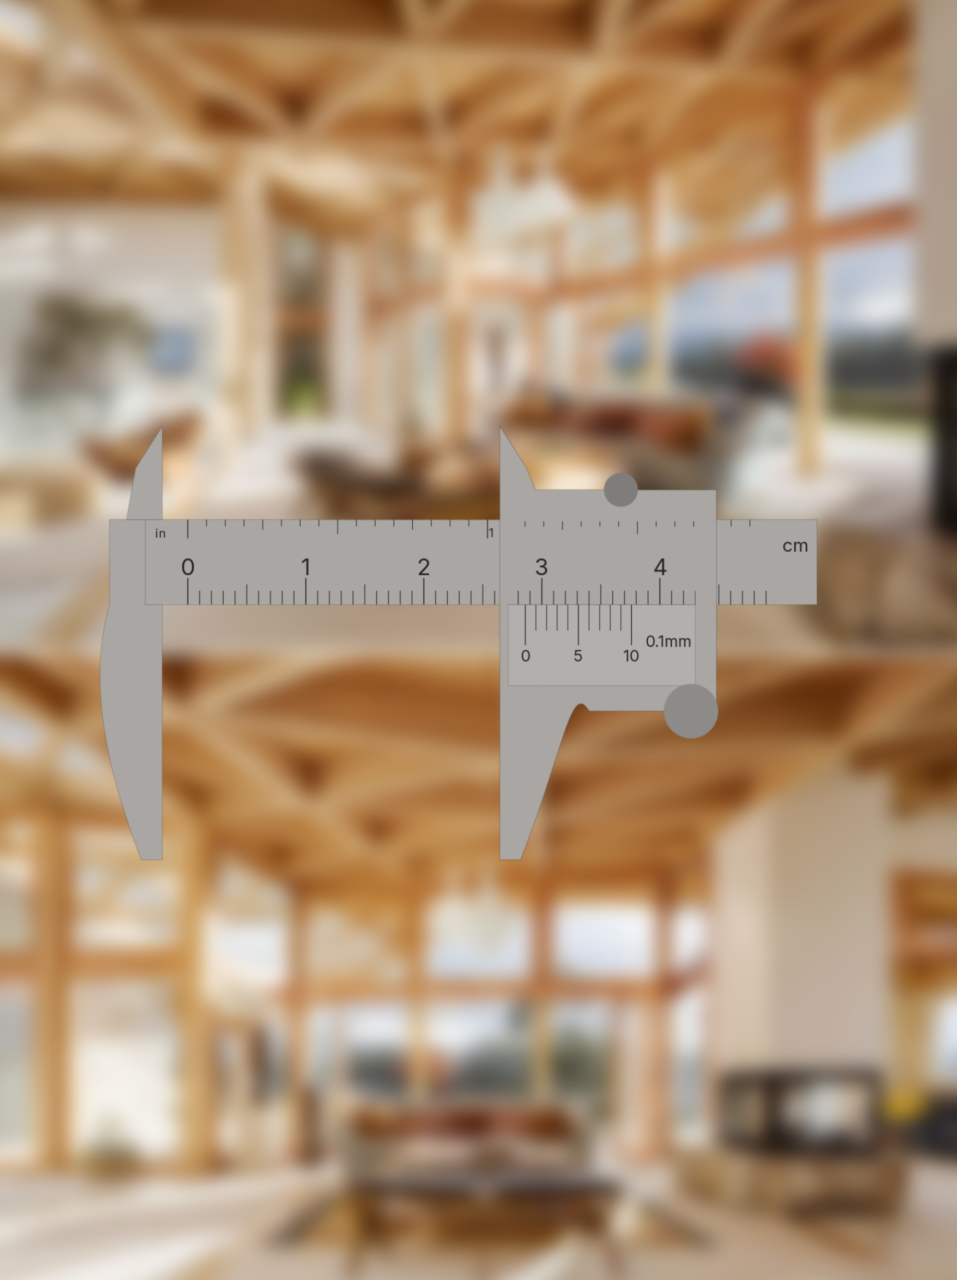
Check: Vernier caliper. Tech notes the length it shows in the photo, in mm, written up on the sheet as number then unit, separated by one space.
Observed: 28.6 mm
